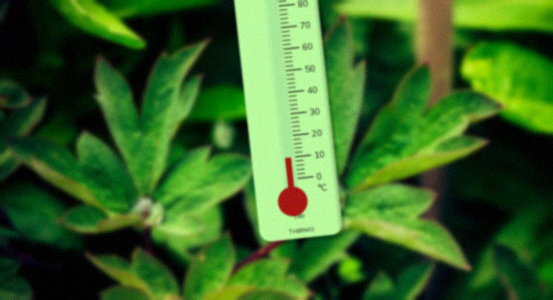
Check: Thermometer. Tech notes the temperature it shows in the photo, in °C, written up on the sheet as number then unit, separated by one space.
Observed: 10 °C
